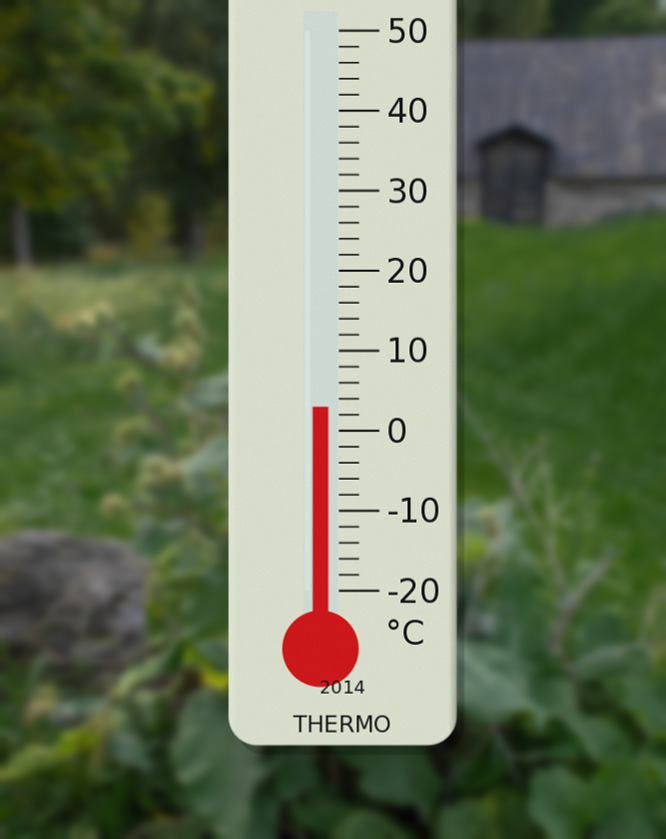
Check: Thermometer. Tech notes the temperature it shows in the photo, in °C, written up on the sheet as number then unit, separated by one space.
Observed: 3 °C
